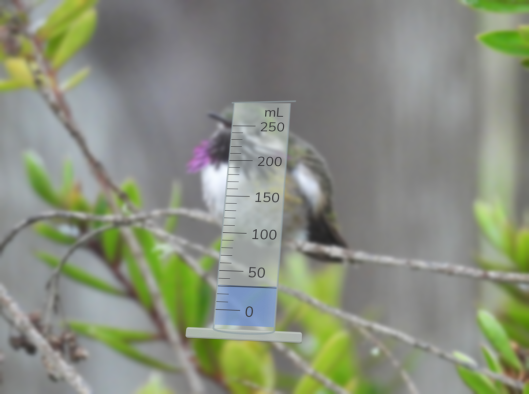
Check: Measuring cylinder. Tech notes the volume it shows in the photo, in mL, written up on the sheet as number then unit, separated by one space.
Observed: 30 mL
